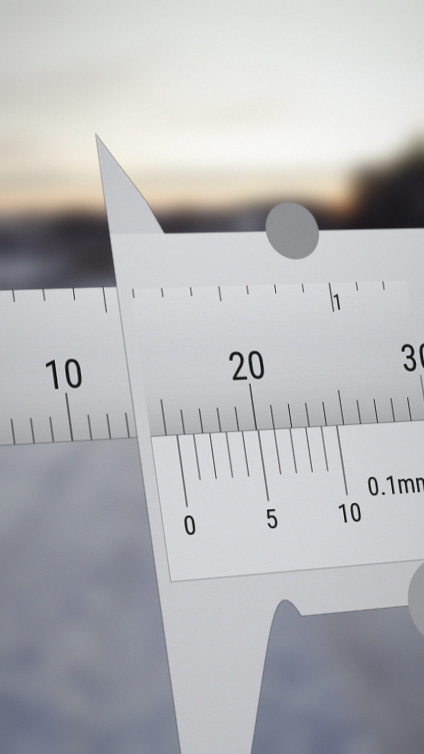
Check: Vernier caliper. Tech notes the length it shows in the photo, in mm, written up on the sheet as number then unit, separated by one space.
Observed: 15.6 mm
